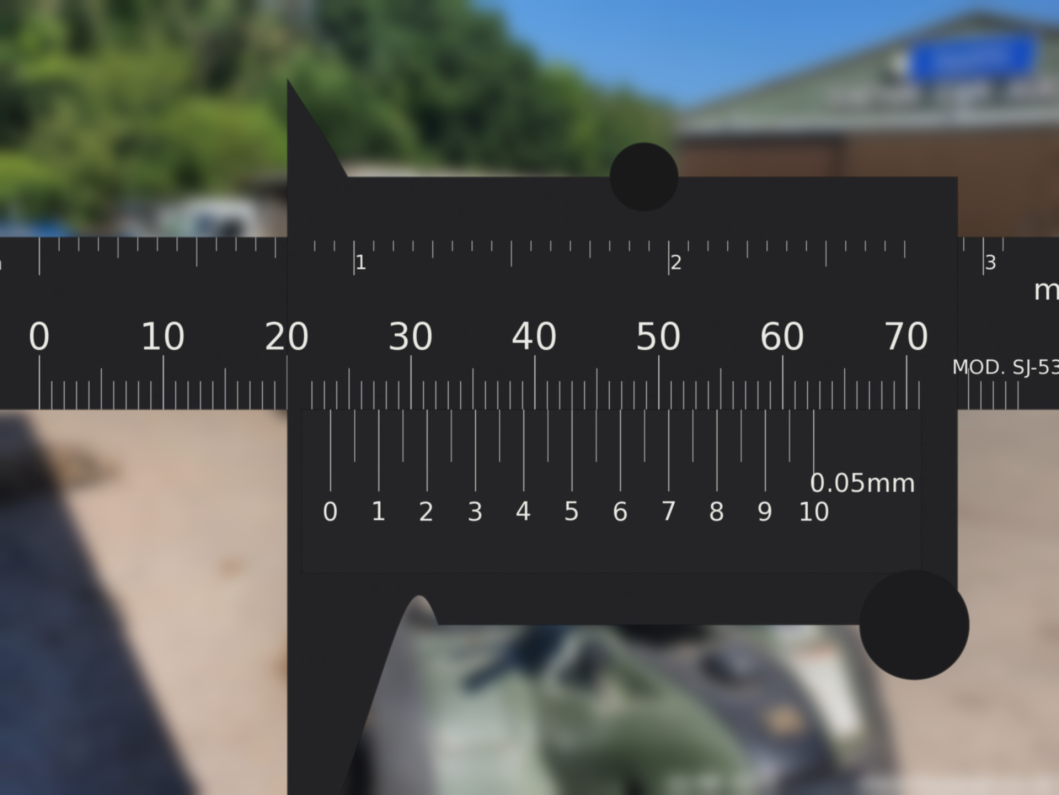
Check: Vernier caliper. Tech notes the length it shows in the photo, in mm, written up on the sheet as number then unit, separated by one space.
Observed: 23.5 mm
